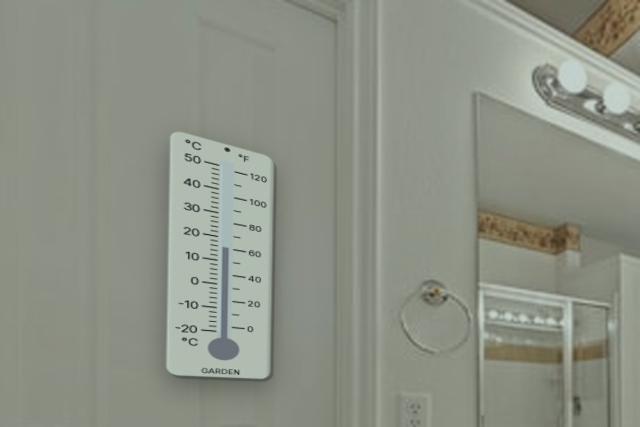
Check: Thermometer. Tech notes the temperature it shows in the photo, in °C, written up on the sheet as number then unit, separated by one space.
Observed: 16 °C
